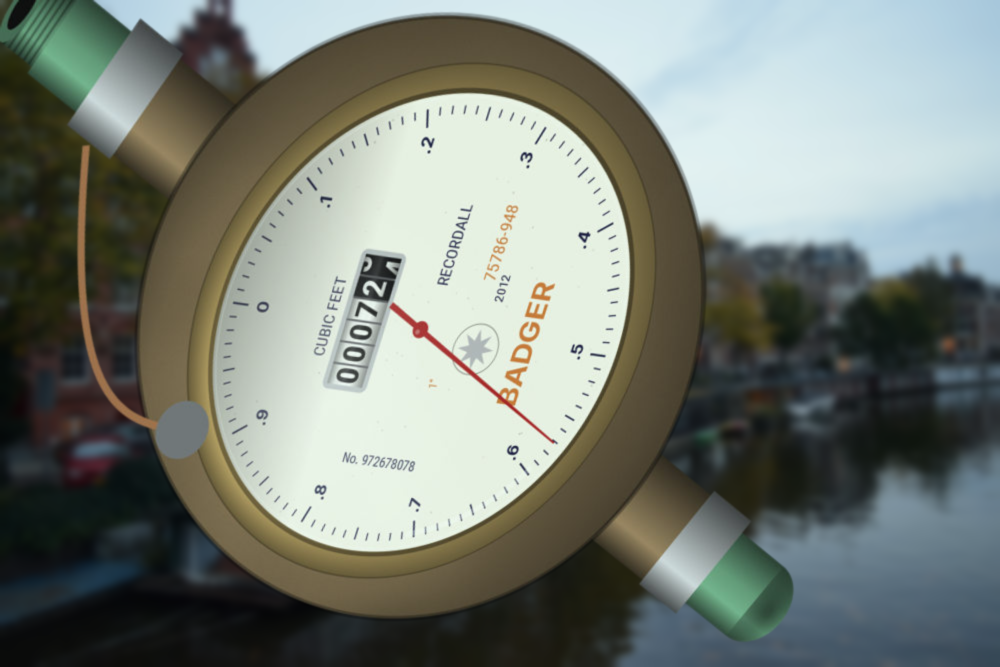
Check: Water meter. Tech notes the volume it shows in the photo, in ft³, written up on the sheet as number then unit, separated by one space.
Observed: 723.57 ft³
